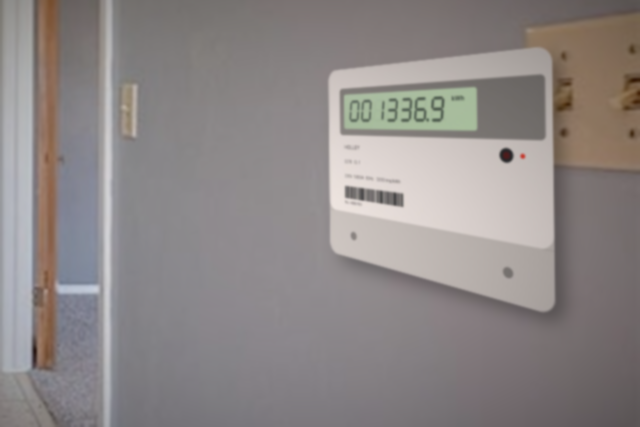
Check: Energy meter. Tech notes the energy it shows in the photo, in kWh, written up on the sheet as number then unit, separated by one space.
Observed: 1336.9 kWh
